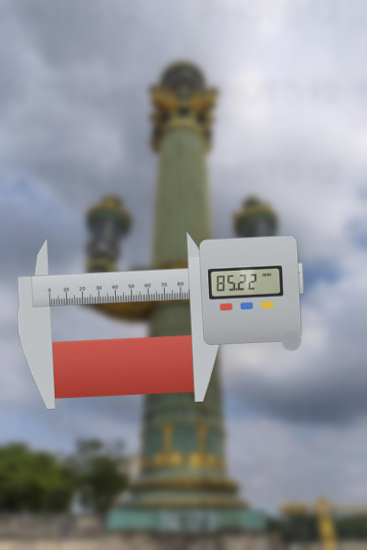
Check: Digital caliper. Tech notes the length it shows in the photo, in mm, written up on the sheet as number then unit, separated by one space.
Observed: 85.22 mm
